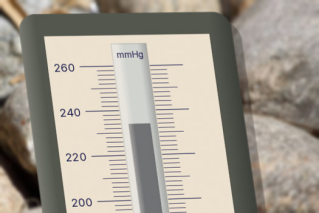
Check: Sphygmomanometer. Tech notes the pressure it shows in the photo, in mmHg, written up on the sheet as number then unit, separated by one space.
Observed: 234 mmHg
